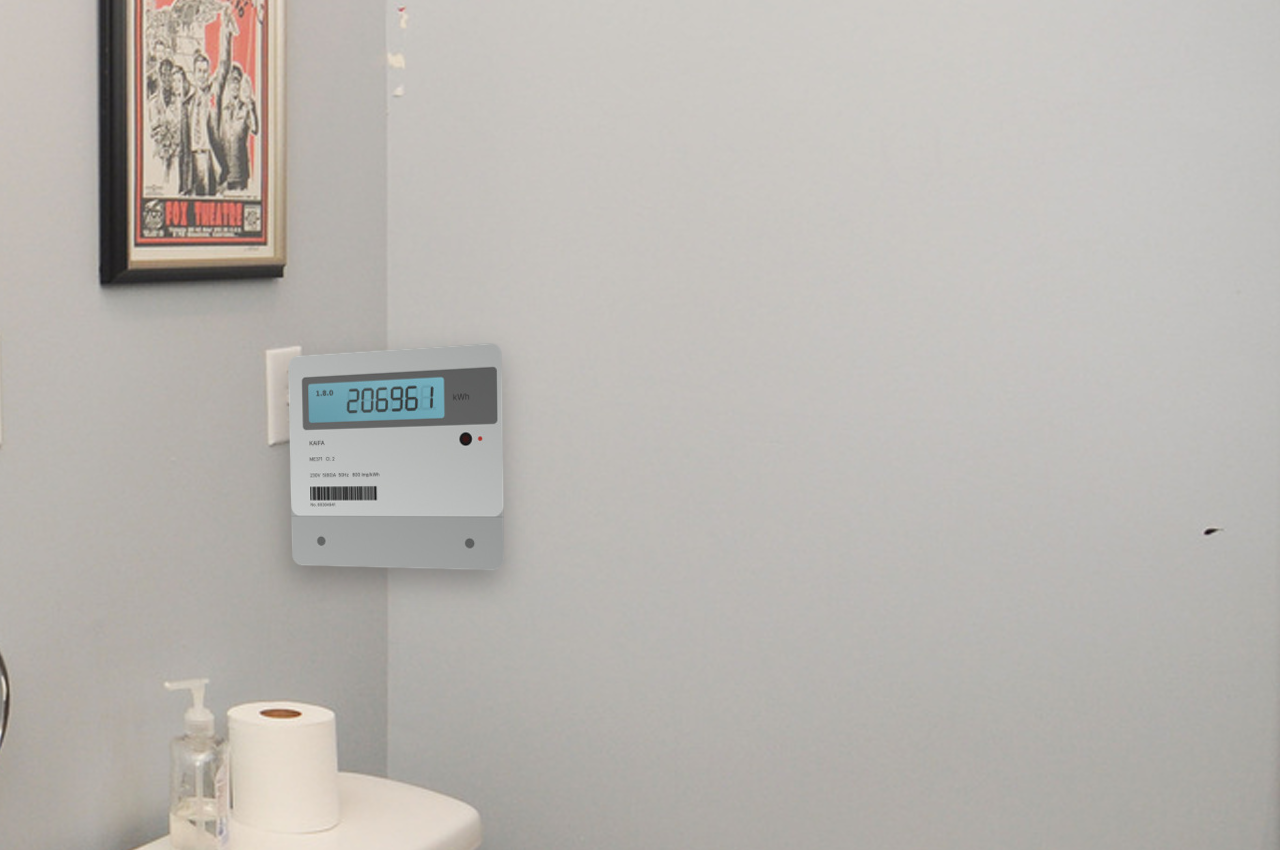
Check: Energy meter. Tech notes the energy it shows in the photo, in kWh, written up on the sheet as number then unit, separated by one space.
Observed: 206961 kWh
